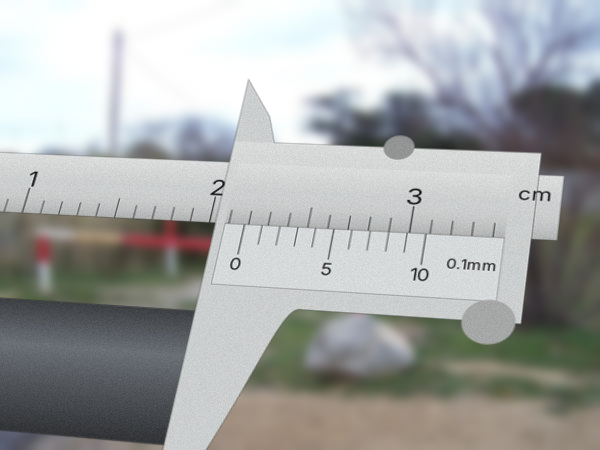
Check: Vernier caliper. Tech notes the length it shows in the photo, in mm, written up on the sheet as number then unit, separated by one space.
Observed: 21.8 mm
